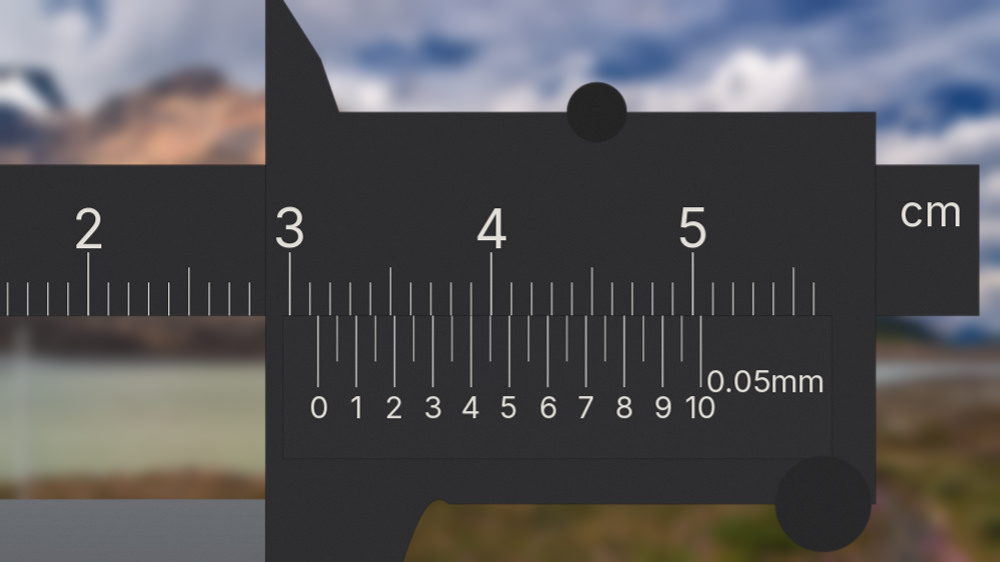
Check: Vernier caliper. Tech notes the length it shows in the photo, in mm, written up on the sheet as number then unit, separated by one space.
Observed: 31.4 mm
